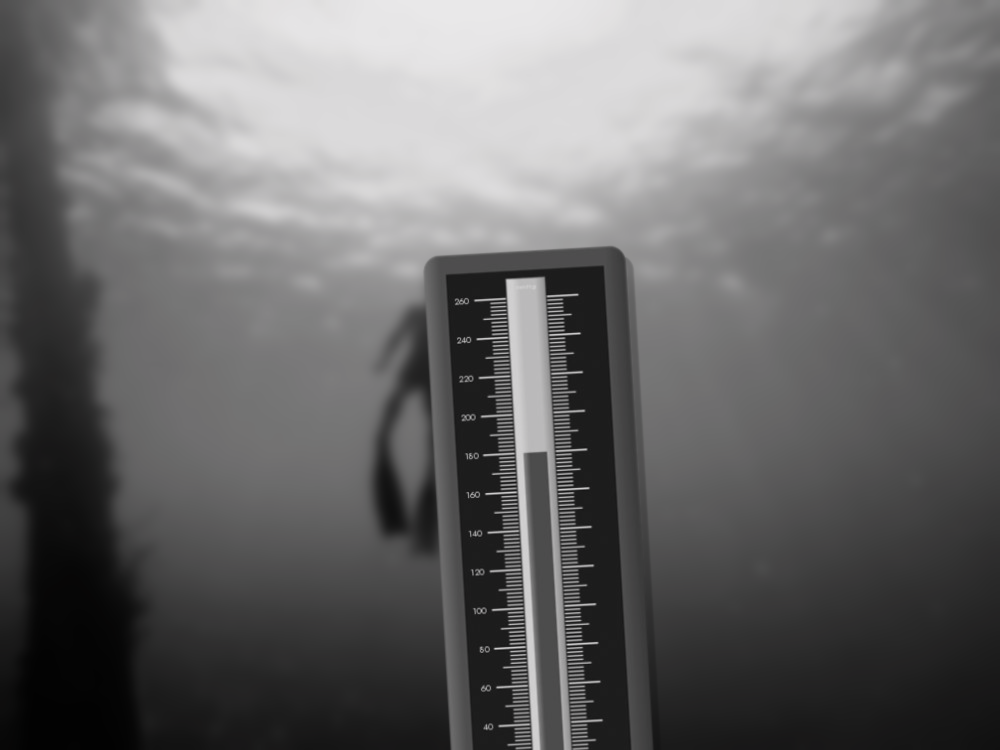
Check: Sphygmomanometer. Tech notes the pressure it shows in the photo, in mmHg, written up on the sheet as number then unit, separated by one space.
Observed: 180 mmHg
